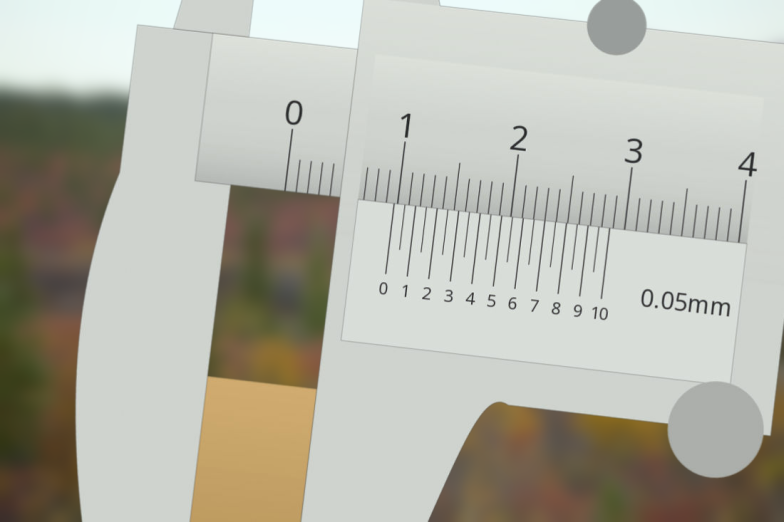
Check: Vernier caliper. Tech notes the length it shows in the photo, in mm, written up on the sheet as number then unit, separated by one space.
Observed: 9.7 mm
